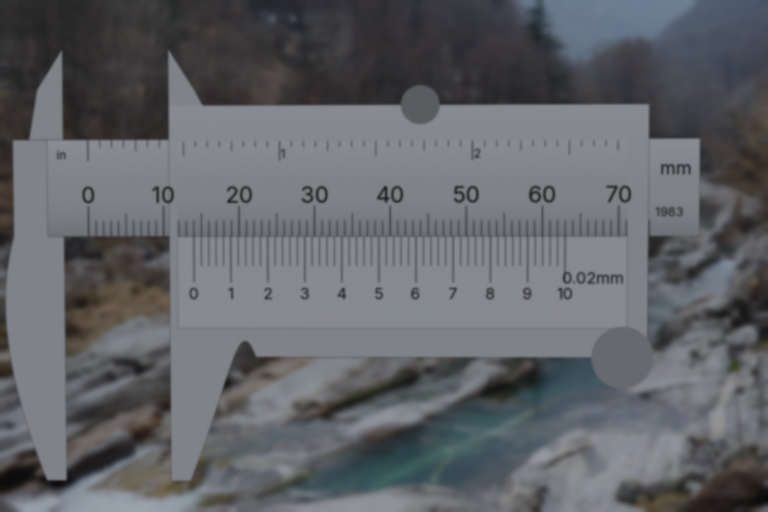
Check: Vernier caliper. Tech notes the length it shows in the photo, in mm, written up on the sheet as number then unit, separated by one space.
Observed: 14.0 mm
